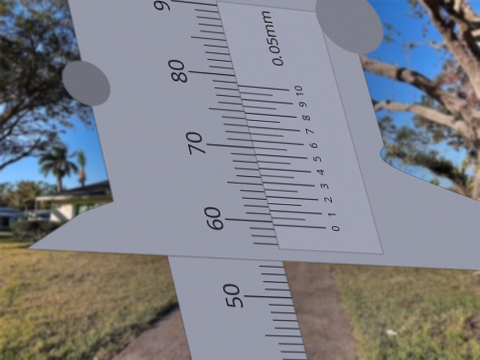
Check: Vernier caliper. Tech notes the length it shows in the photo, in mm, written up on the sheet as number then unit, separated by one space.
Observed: 59.6 mm
